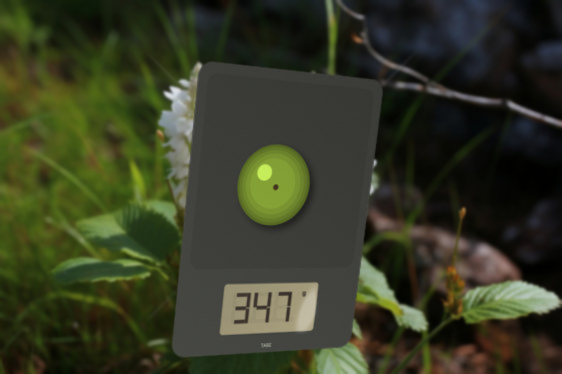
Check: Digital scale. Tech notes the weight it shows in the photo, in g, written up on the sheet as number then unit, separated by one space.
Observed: 347 g
